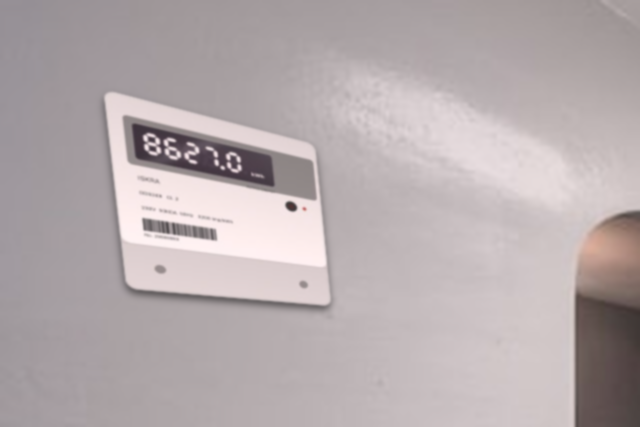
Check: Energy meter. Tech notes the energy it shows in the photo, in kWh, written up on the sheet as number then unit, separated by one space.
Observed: 8627.0 kWh
